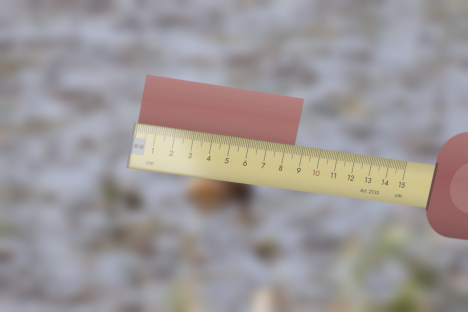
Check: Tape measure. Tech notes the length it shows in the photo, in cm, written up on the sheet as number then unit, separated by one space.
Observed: 8.5 cm
